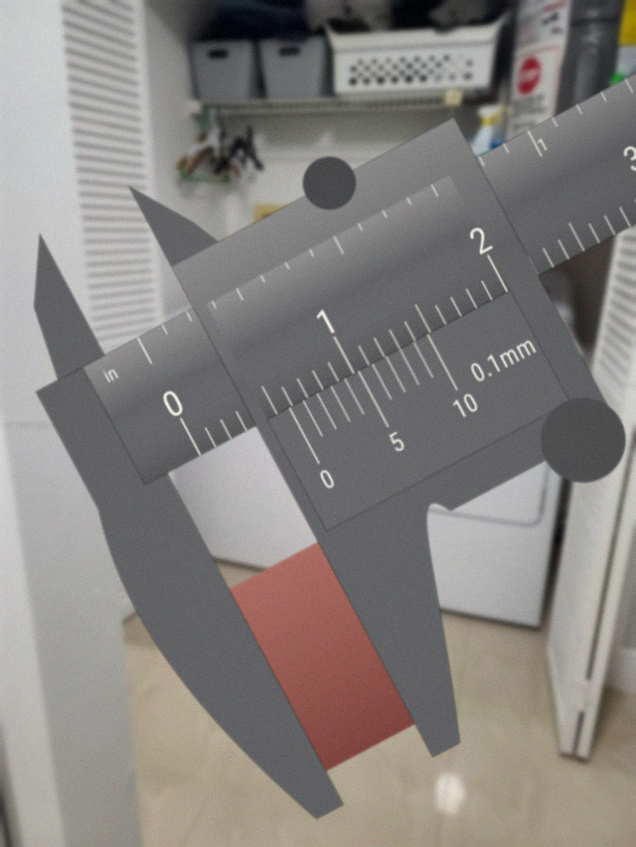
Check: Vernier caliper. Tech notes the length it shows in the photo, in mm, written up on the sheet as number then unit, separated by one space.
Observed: 5.8 mm
